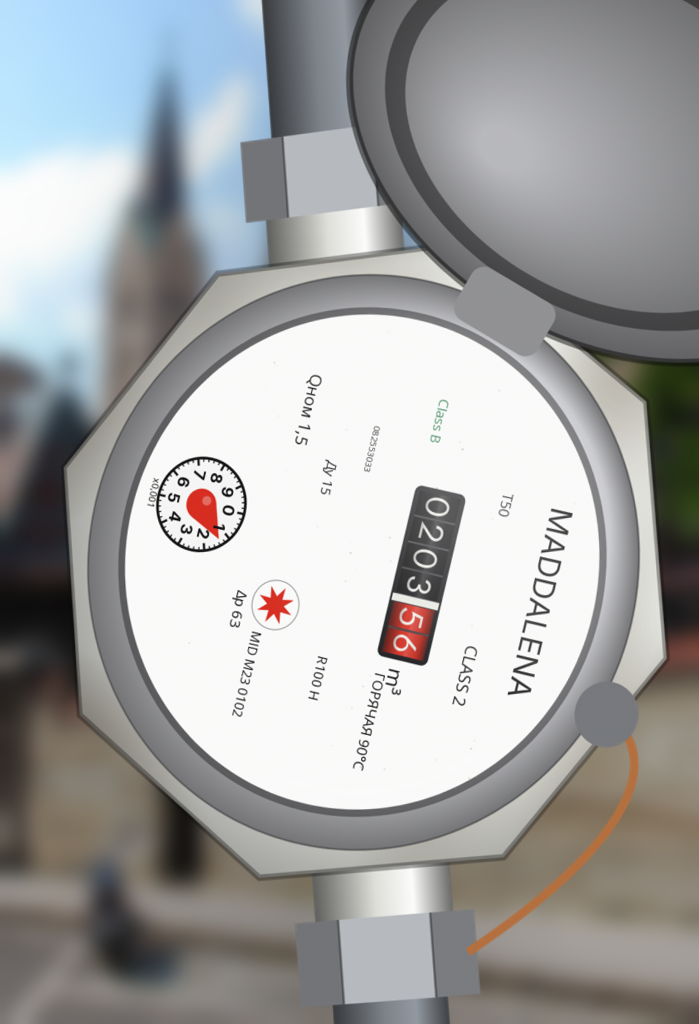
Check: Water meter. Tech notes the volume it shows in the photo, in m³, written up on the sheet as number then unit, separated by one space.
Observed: 203.561 m³
